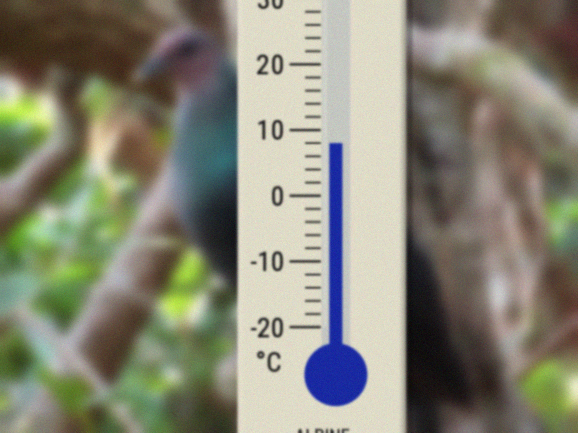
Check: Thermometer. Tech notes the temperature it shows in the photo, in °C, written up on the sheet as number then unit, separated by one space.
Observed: 8 °C
